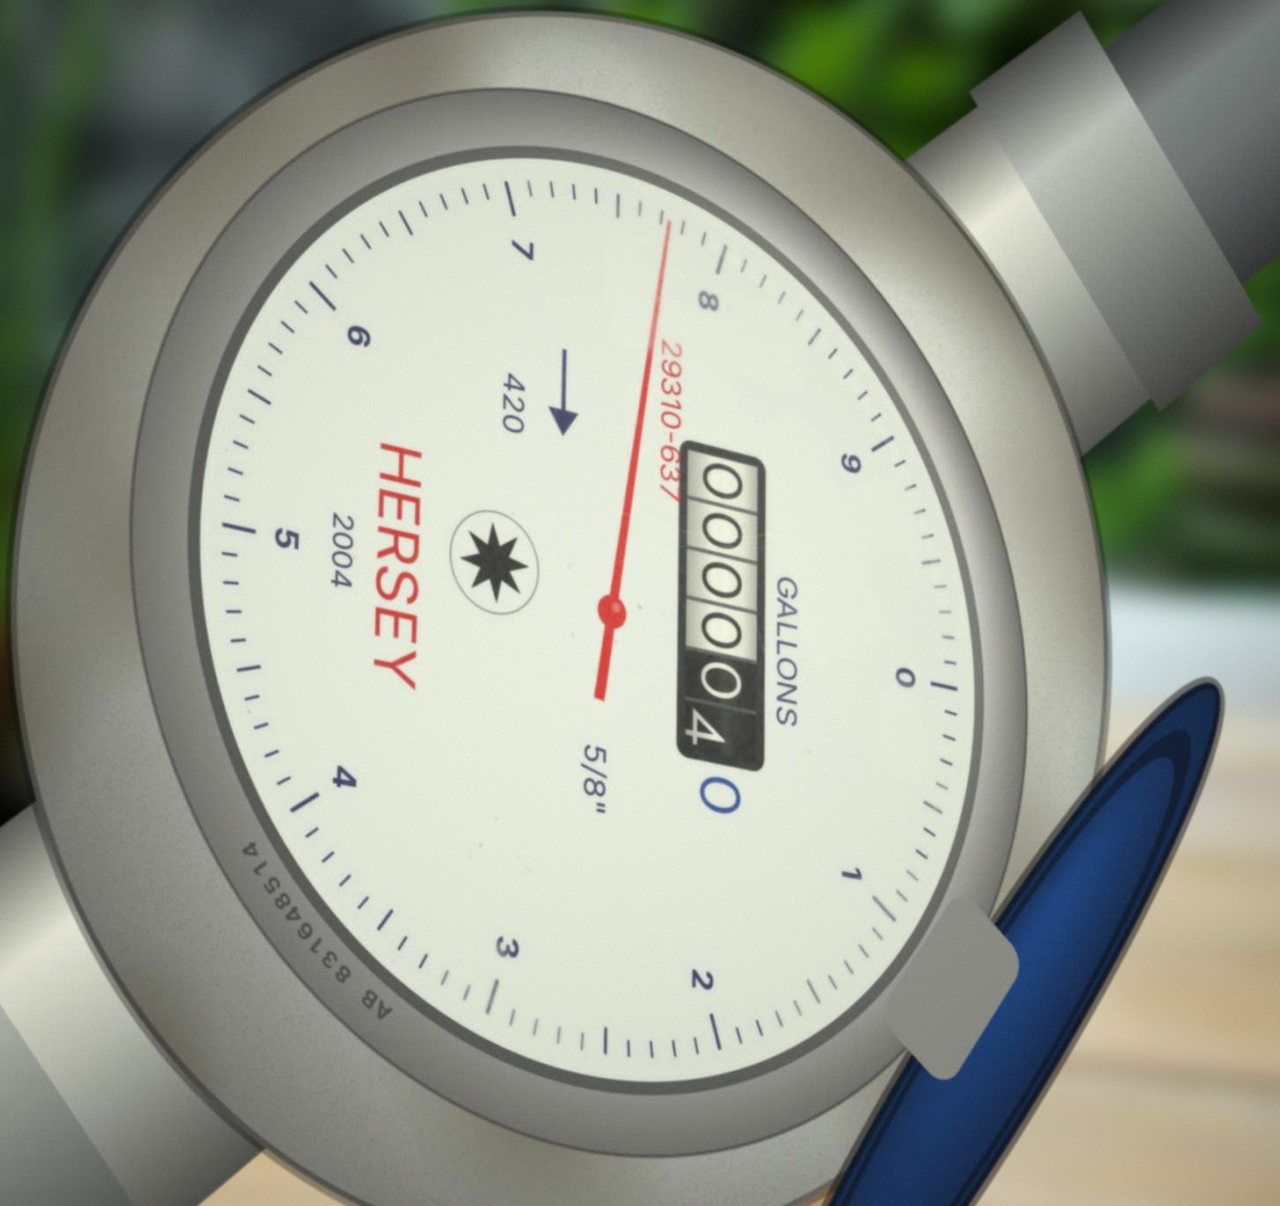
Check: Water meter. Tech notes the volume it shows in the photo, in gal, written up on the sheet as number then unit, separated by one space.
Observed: 37.7 gal
